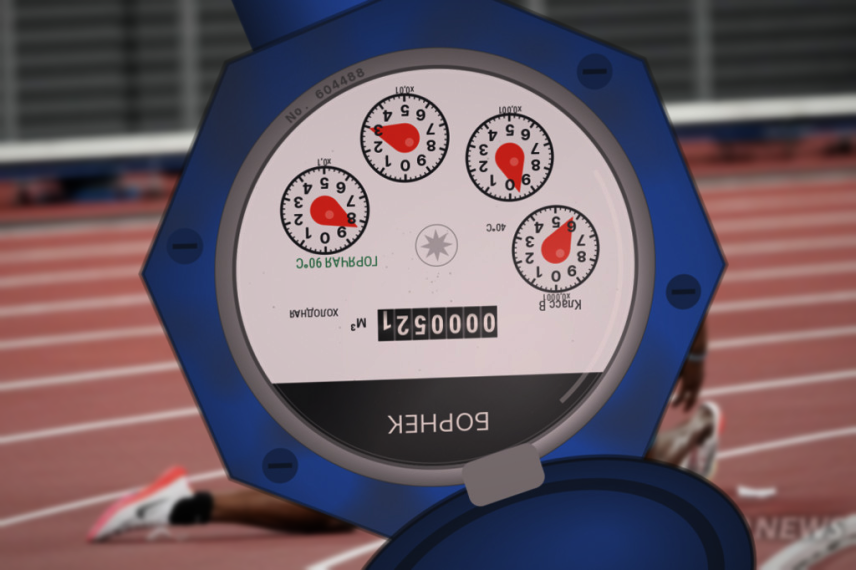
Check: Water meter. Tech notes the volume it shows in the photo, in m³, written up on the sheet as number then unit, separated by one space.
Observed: 520.8295 m³
